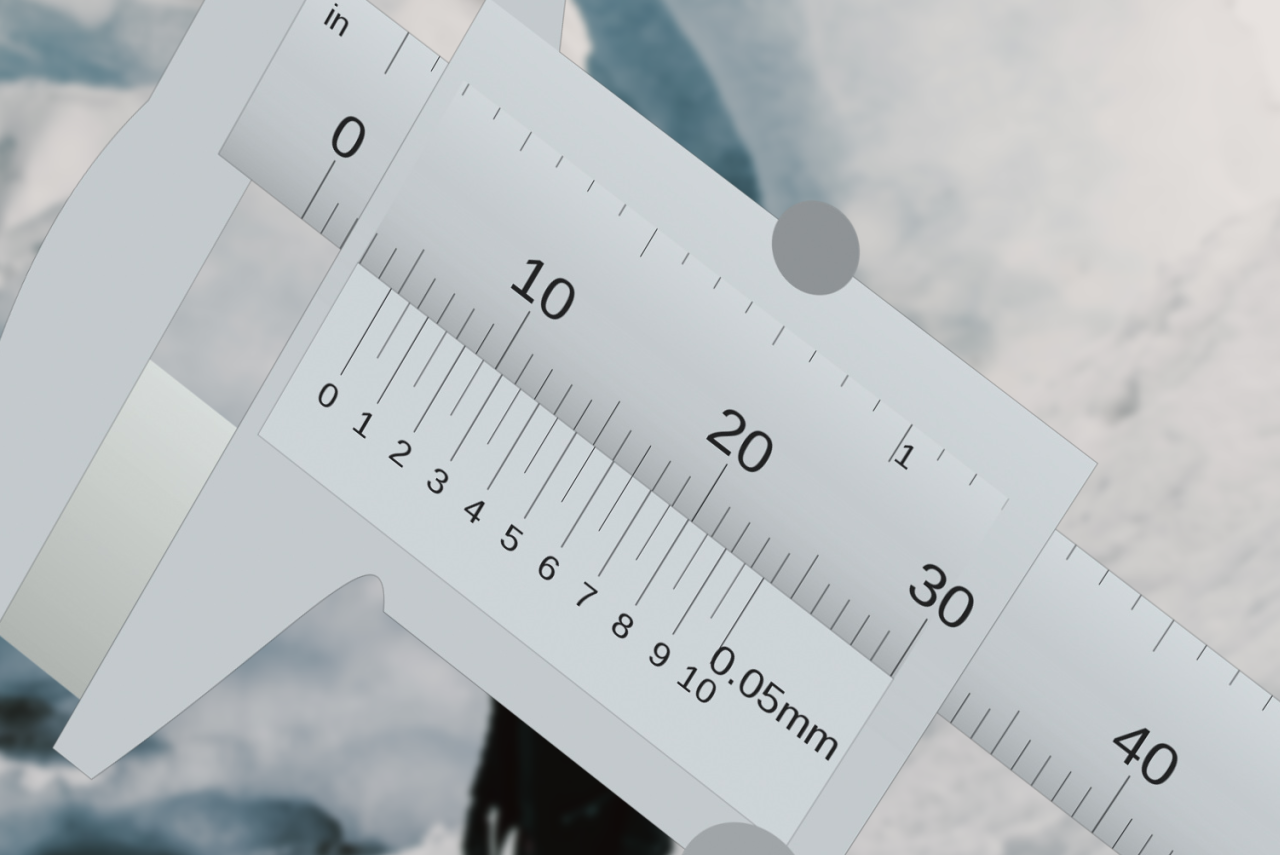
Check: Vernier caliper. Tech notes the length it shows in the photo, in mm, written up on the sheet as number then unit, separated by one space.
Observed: 4.65 mm
